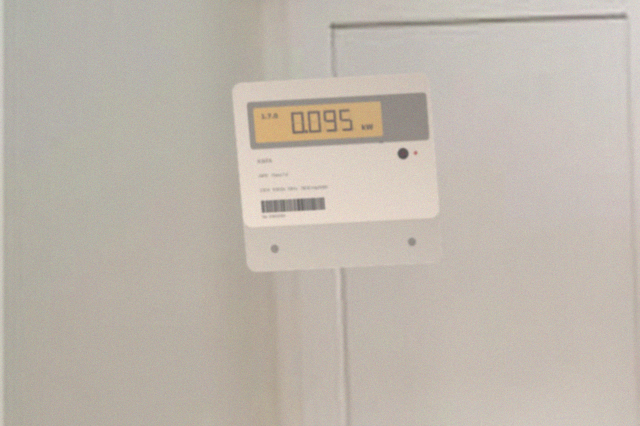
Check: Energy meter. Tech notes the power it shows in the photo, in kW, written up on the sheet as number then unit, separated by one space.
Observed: 0.095 kW
